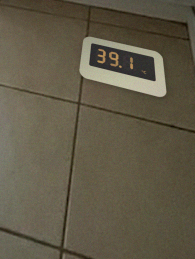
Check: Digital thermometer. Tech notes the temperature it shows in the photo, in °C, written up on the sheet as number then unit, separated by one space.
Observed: 39.1 °C
